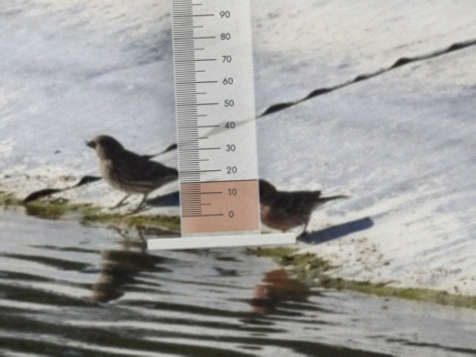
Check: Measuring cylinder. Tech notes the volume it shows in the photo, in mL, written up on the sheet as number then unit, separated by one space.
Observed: 15 mL
